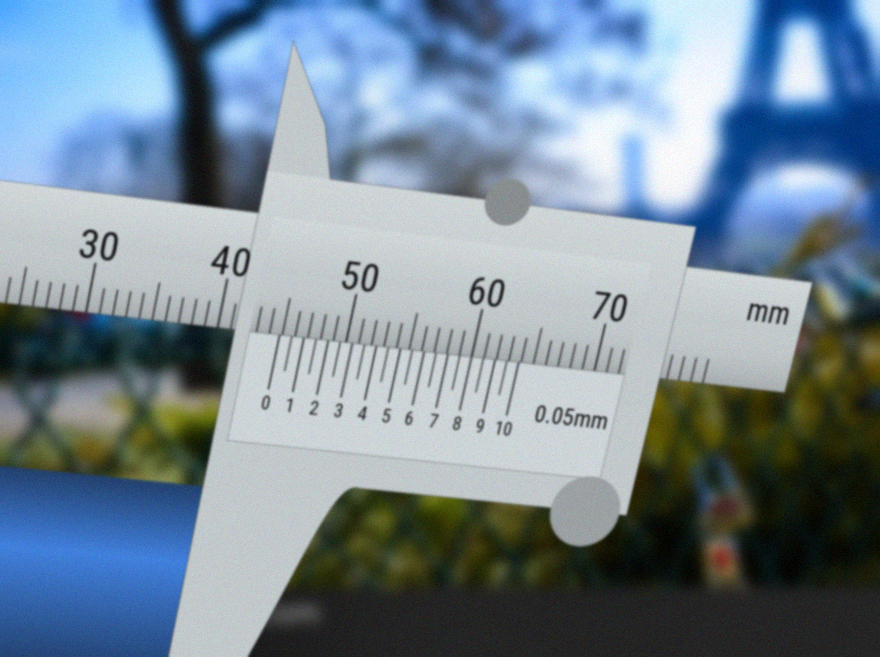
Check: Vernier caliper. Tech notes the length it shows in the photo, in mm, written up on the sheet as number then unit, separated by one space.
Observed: 44.8 mm
